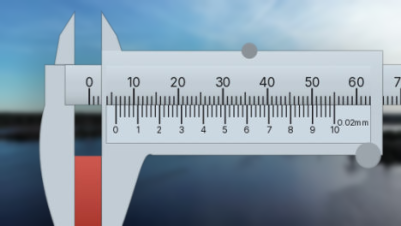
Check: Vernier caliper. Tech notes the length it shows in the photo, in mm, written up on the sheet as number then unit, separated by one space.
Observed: 6.0 mm
